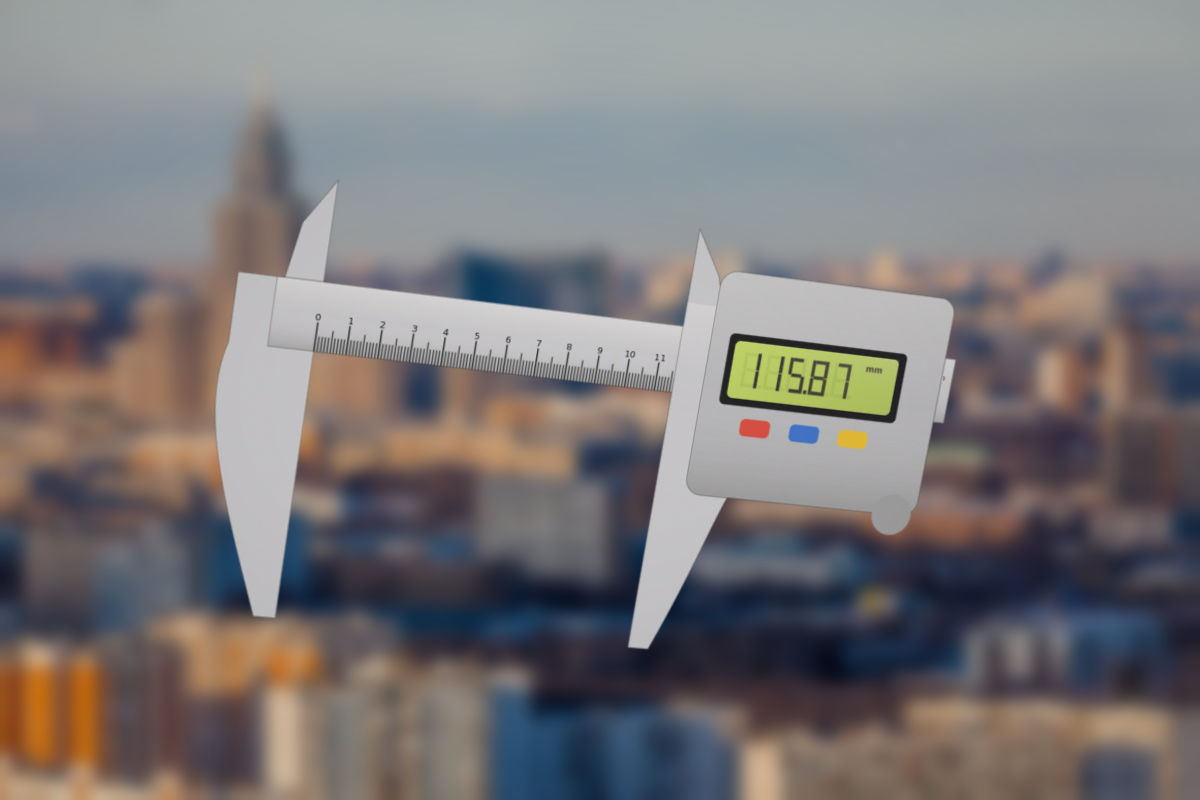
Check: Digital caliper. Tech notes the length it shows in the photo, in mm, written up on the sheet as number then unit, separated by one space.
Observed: 115.87 mm
